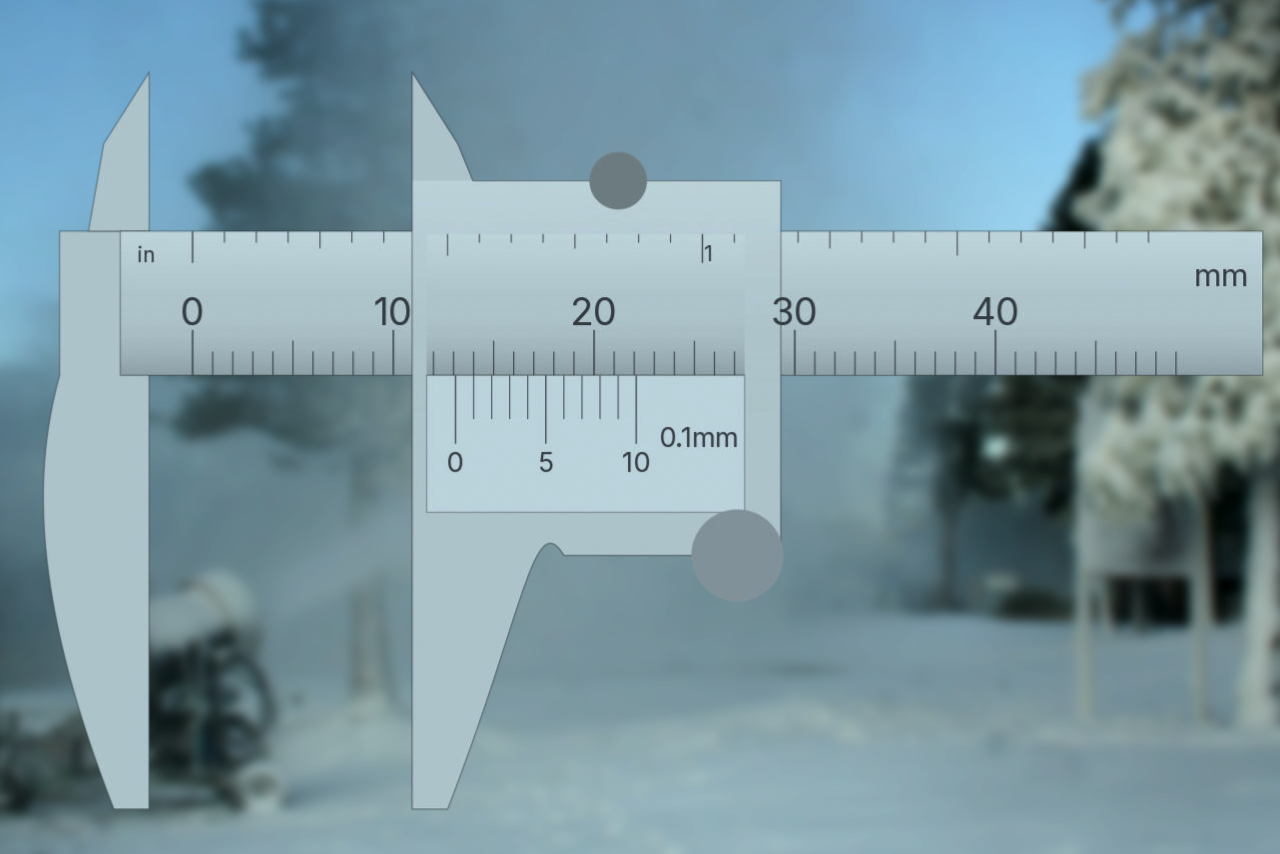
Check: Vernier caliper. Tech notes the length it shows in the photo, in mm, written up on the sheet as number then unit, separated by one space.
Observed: 13.1 mm
